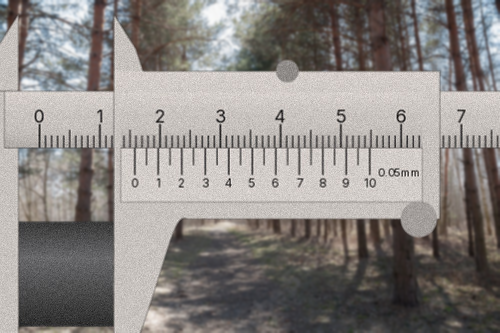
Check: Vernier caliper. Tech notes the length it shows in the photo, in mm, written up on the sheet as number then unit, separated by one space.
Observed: 15.8 mm
